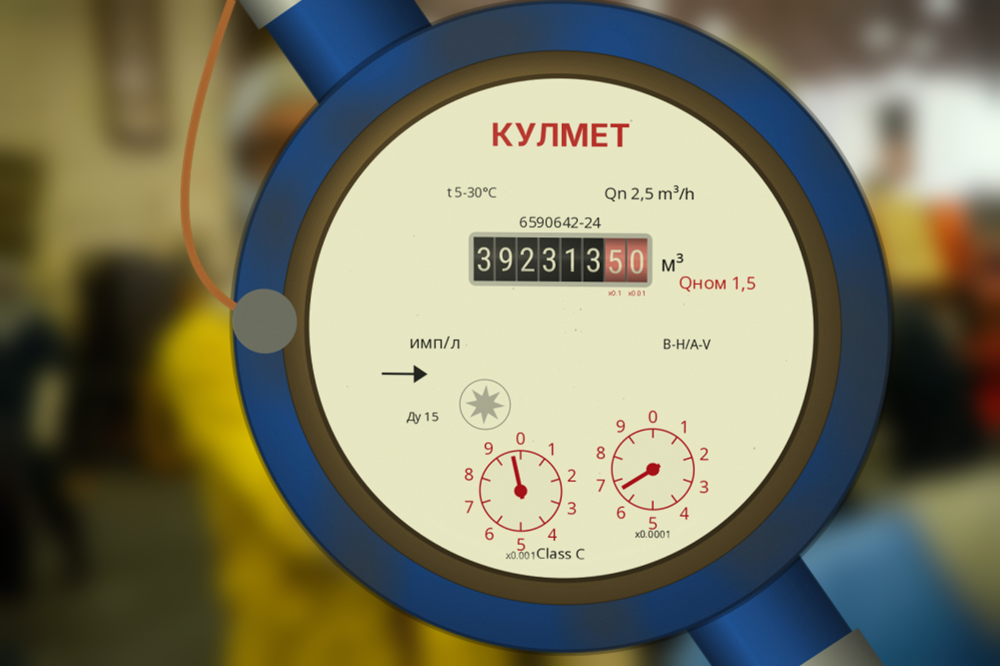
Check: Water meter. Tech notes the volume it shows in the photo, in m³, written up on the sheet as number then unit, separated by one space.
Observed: 392313.4996 m³
